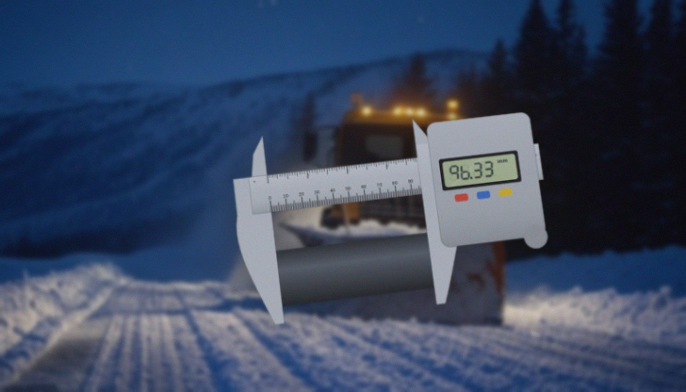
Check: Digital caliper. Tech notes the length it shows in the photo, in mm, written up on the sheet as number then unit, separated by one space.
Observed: 96.33 mm
